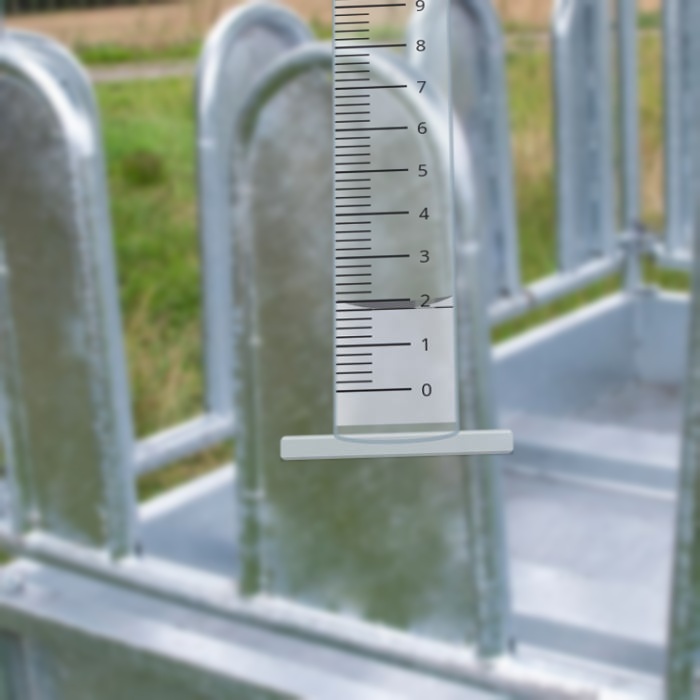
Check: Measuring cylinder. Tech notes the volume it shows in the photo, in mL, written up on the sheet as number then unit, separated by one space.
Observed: 1.8 mL
